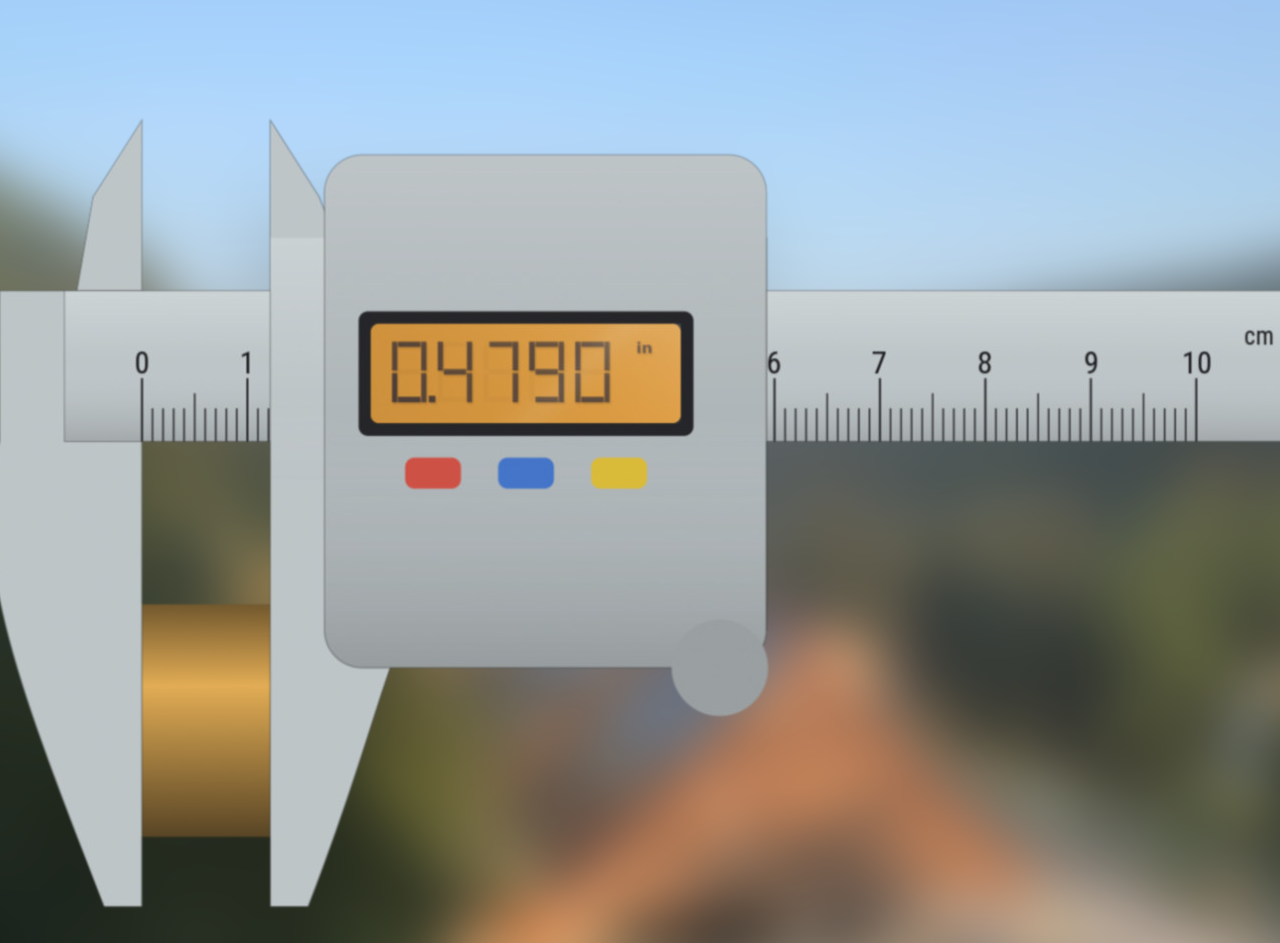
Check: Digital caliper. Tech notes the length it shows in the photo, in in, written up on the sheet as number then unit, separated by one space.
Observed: 0.4790 in
